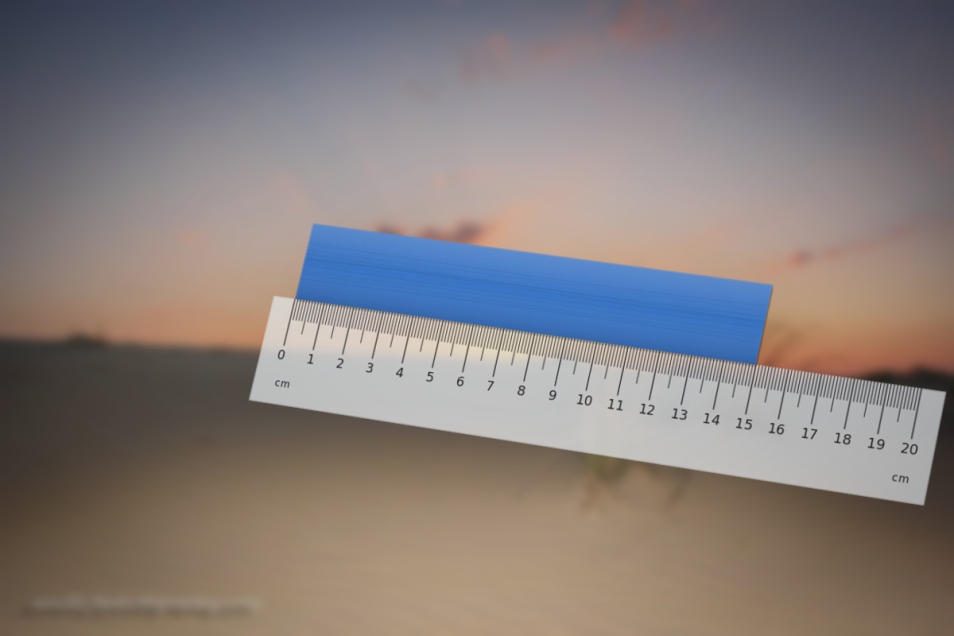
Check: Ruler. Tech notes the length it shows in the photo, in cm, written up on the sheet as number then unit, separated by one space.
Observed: 15 cm
